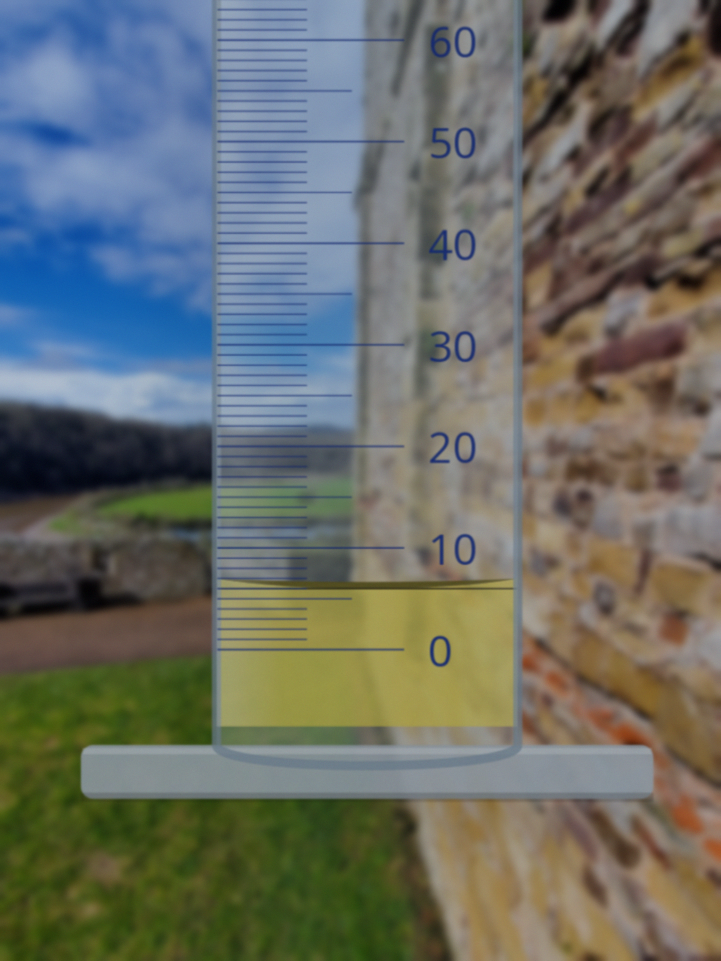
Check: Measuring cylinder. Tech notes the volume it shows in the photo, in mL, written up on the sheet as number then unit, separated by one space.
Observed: 6 mL
